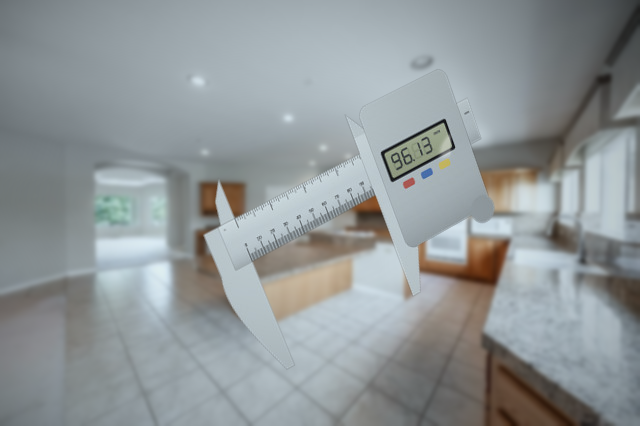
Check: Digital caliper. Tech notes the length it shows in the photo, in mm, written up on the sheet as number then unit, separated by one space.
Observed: 96.13 mm
